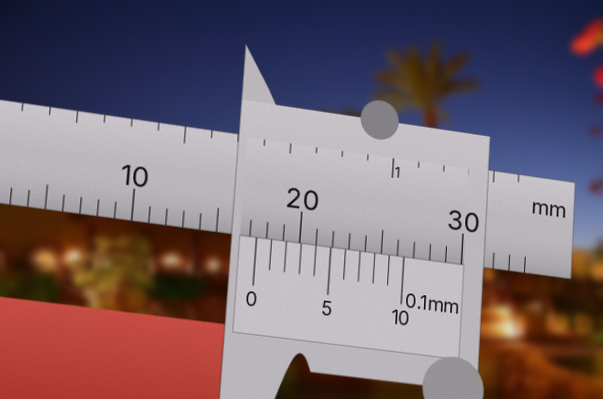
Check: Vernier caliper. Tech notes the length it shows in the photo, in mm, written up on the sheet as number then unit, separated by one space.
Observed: 17.4 mm
